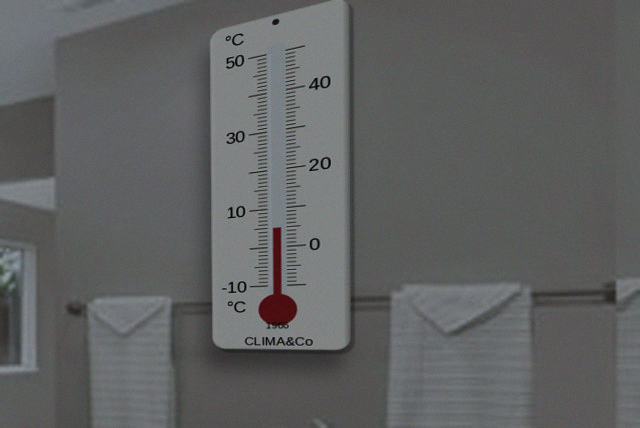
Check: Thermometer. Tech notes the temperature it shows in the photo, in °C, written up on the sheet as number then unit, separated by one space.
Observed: 5 °C
